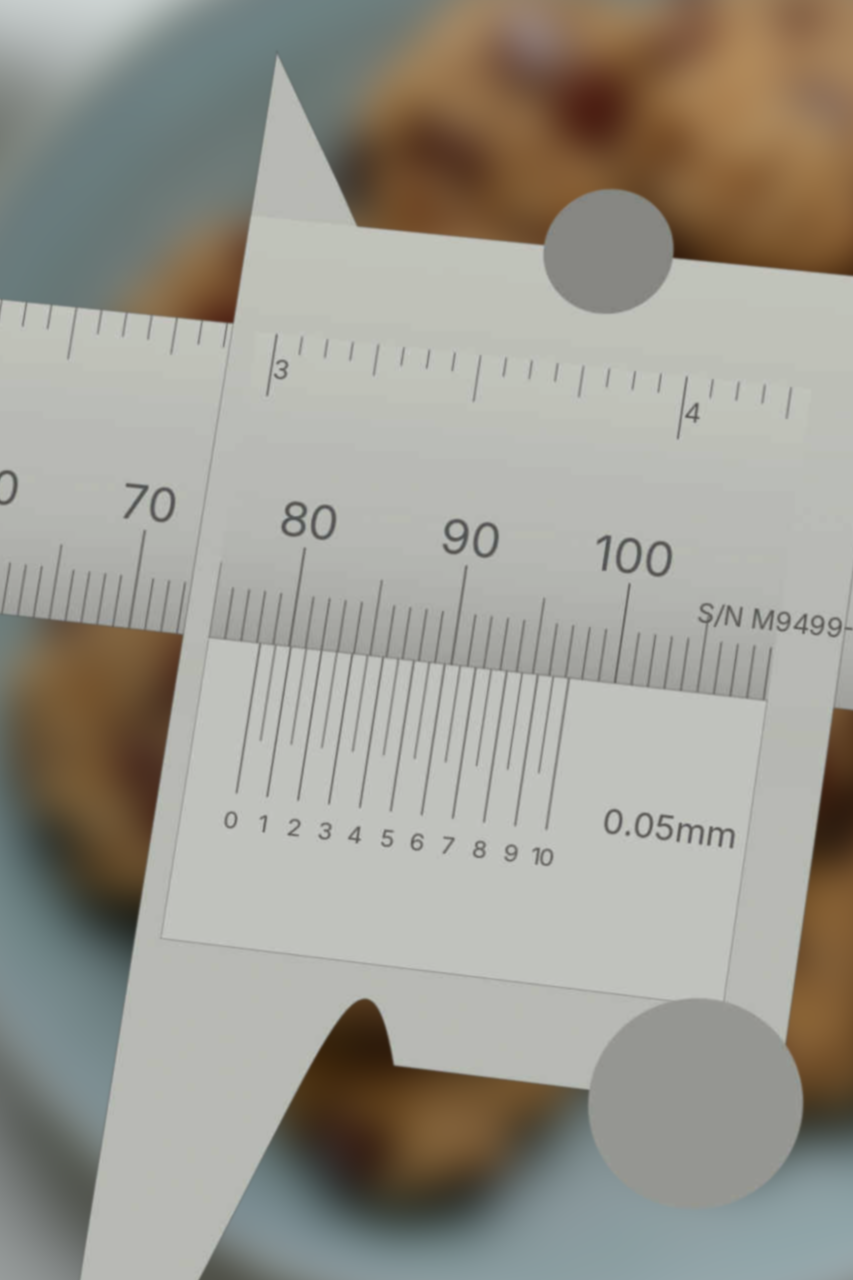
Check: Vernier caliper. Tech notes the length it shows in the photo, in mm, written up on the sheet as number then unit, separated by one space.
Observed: 78.2 mm
